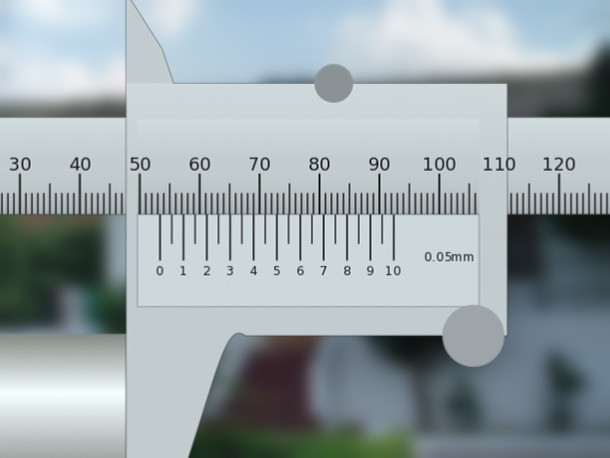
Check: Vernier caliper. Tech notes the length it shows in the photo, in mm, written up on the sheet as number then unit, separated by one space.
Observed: 53.4 mm
